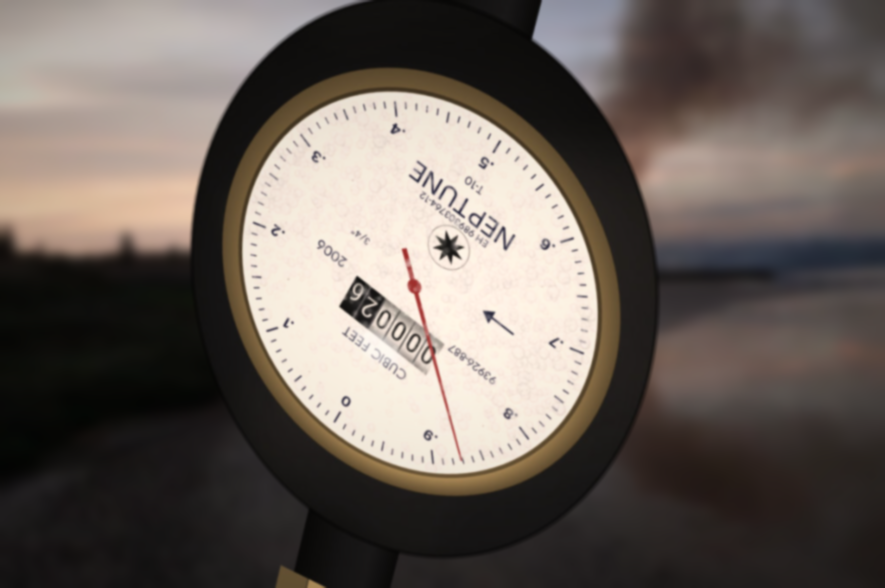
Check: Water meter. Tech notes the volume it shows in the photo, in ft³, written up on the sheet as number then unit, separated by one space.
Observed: 25.87 ft³
